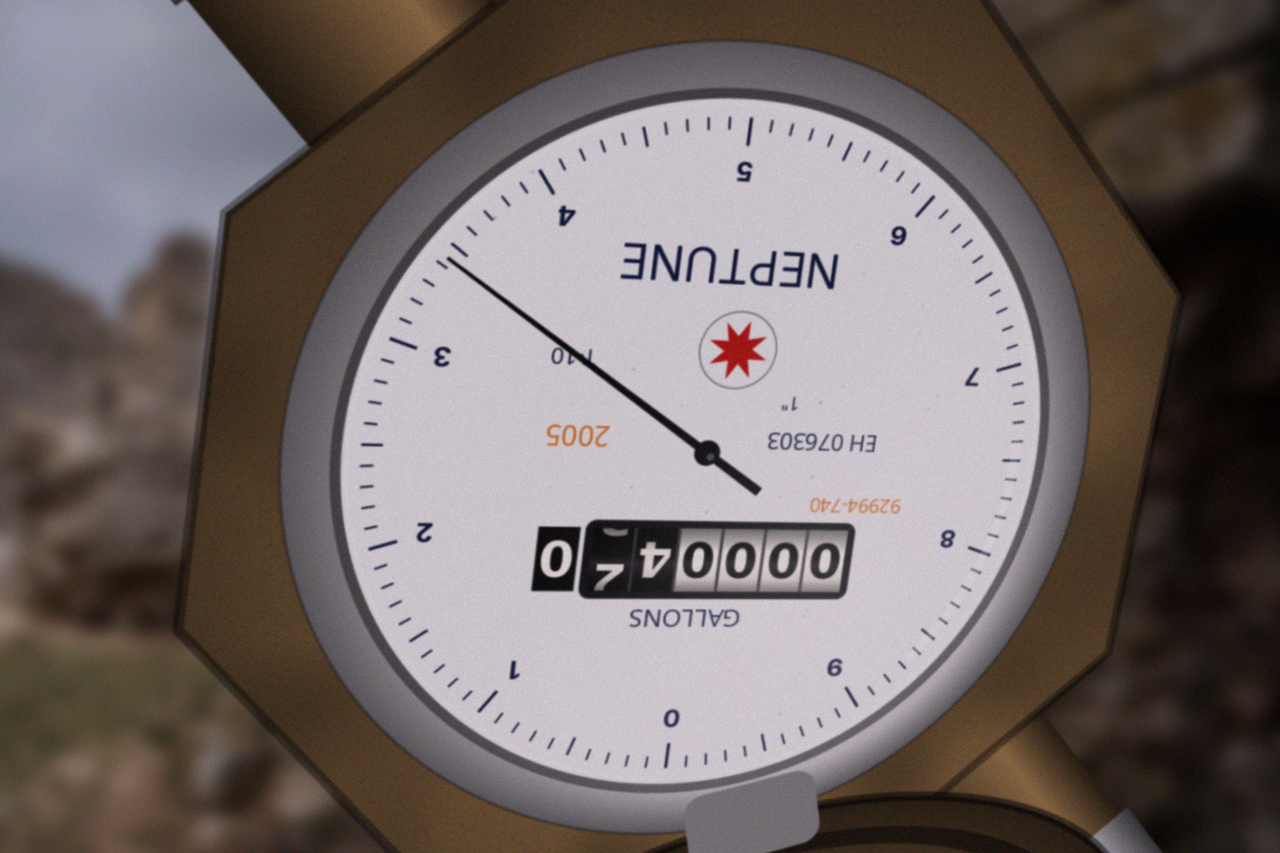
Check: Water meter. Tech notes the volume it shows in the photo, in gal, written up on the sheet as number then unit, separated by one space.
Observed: 423.4 gal
